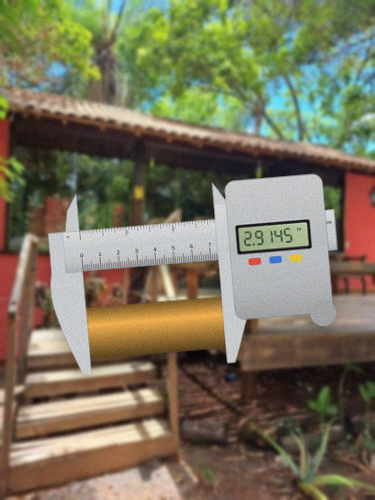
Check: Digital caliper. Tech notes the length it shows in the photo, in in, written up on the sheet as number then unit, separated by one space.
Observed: 2.9145 in
